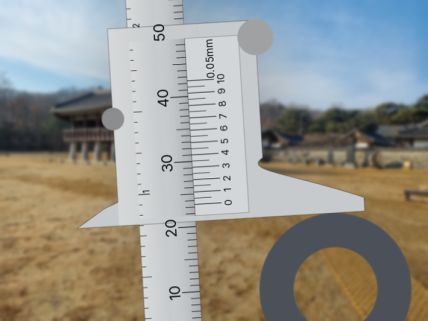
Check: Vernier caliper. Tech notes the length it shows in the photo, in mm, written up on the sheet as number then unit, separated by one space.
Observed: 23.4 mm
